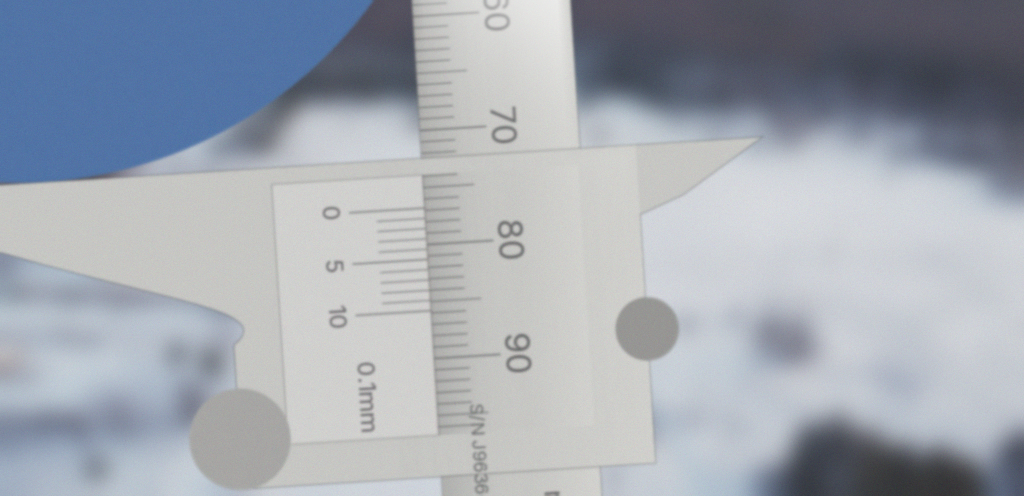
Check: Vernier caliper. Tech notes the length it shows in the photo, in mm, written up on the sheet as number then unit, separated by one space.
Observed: 76.8 mm
